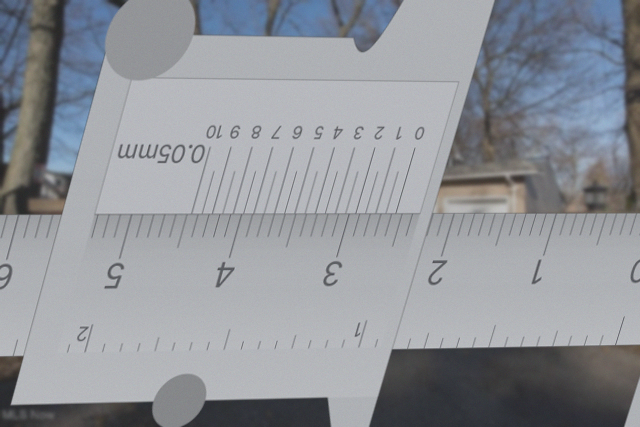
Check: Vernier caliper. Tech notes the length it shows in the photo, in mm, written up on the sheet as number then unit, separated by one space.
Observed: 25.6 mm
